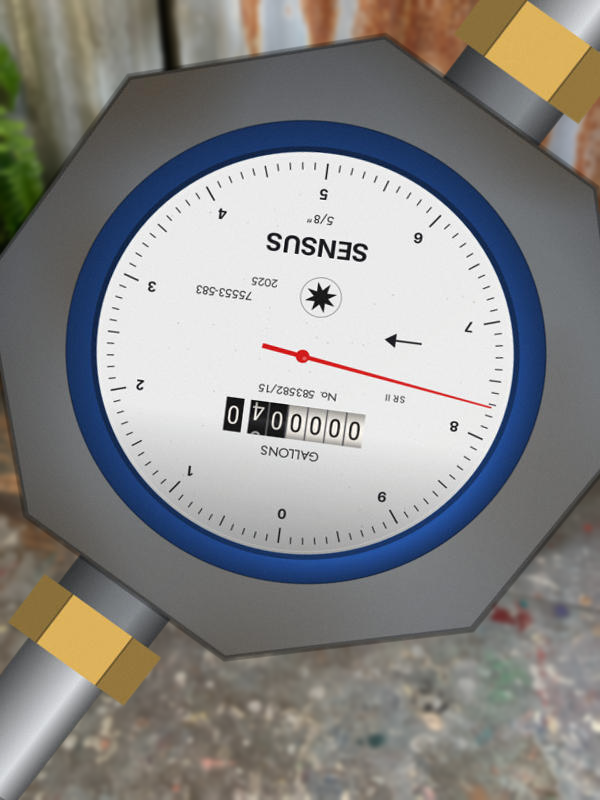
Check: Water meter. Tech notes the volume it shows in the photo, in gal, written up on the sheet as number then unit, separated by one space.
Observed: 37.7 gal
